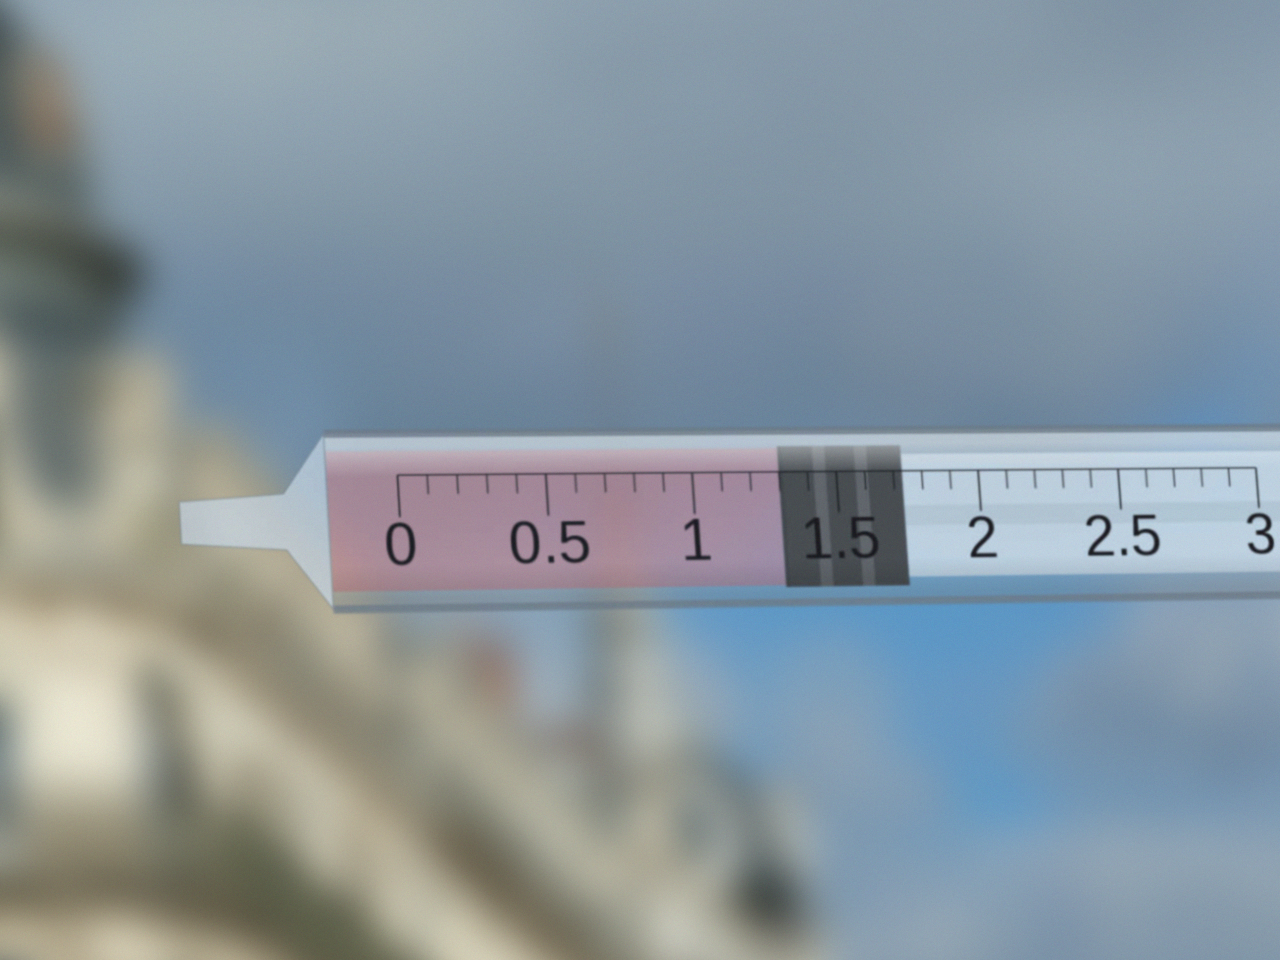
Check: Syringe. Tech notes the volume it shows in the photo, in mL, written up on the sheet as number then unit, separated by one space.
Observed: 1.3 mL
